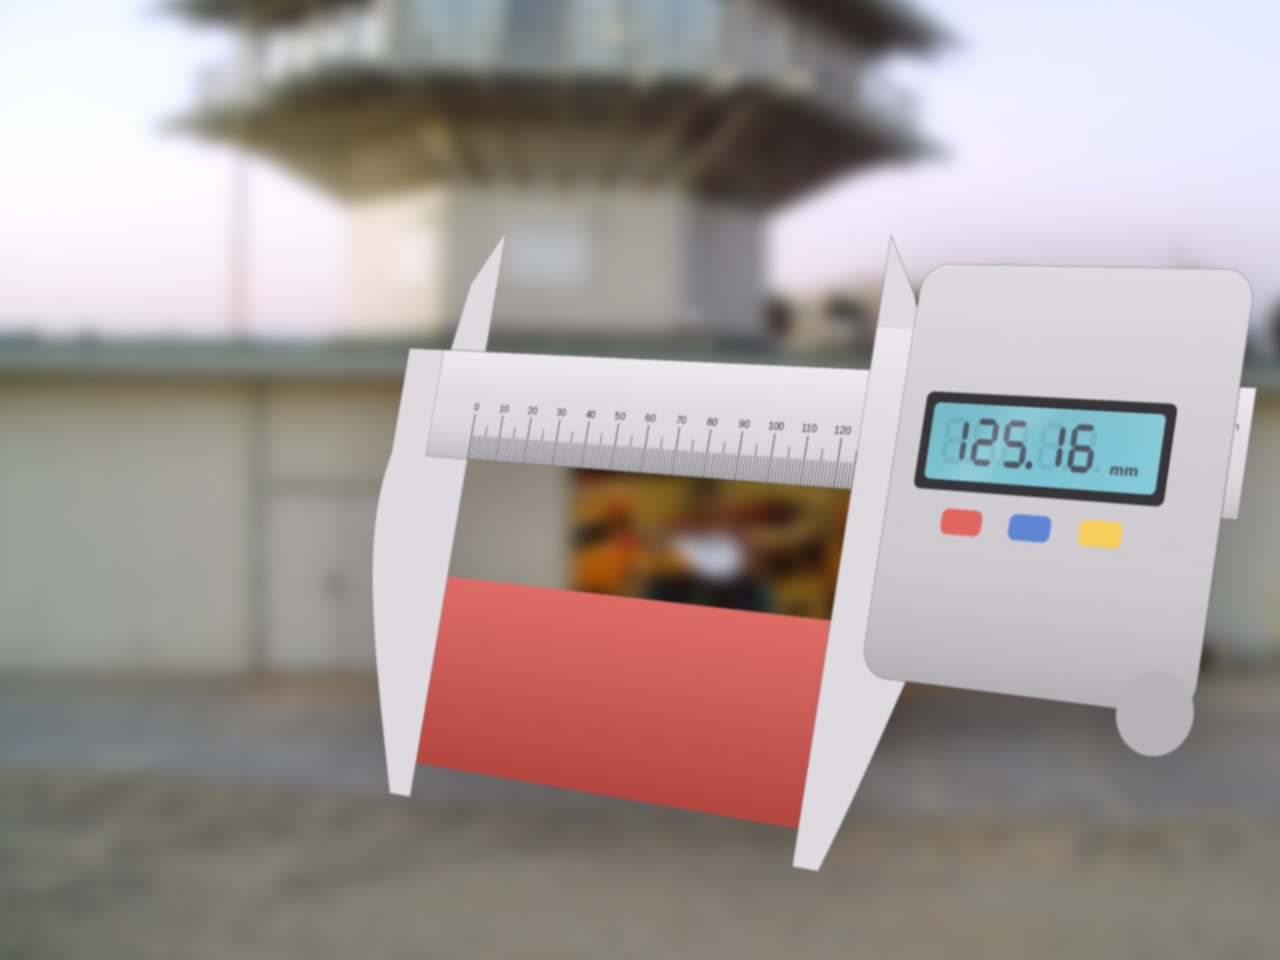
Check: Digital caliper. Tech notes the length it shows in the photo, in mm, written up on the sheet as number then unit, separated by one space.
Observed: 125.16 mm
